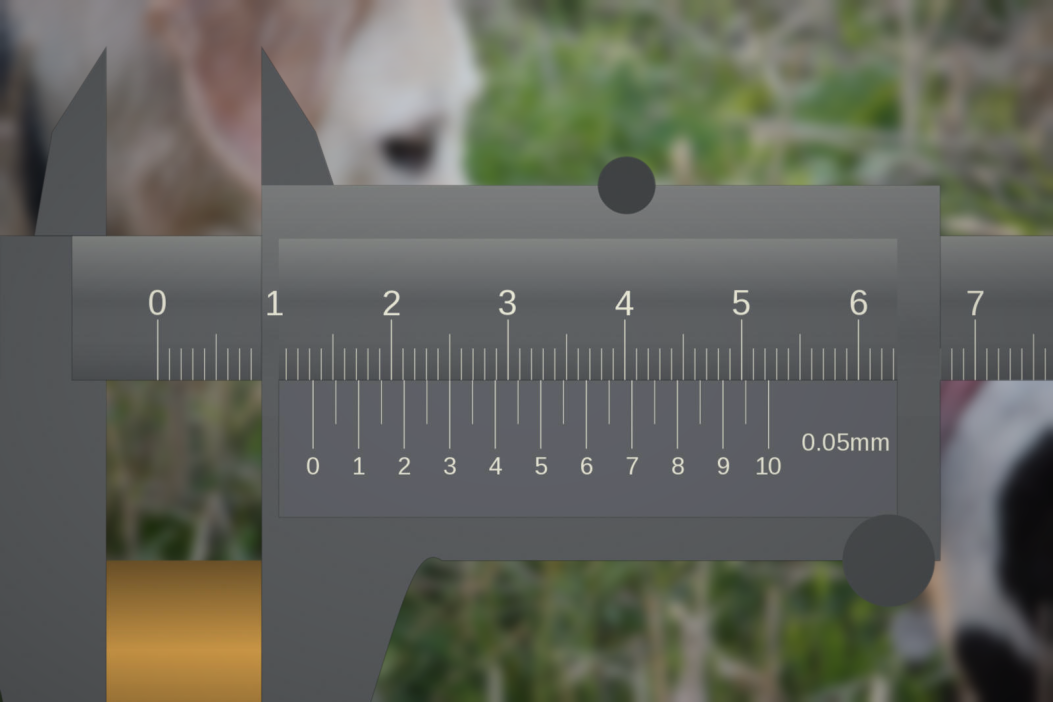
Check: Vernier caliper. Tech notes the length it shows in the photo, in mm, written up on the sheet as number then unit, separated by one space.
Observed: 13.3 mm
